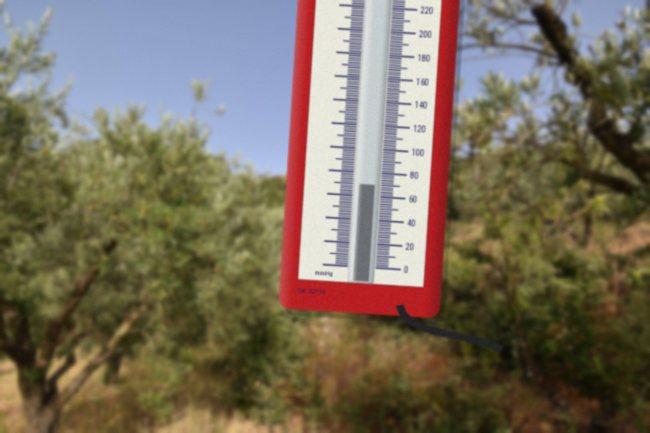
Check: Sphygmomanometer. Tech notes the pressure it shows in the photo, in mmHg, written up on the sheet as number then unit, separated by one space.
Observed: 70 mmHg
